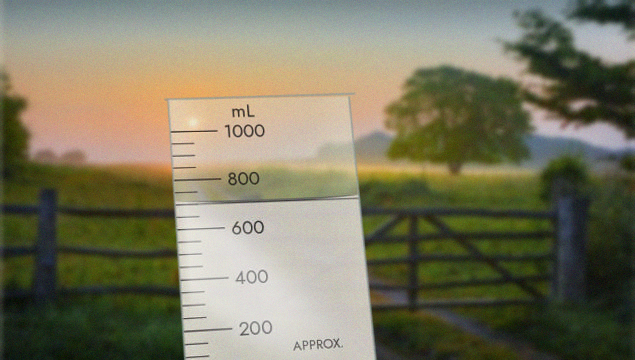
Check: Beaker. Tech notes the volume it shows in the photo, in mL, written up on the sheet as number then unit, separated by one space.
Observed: 700 mL
